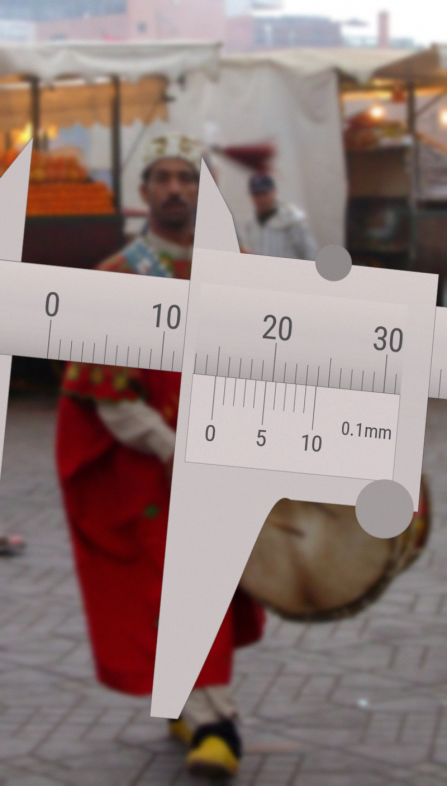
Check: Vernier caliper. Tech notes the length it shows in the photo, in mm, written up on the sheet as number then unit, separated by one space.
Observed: 14.9 mm
